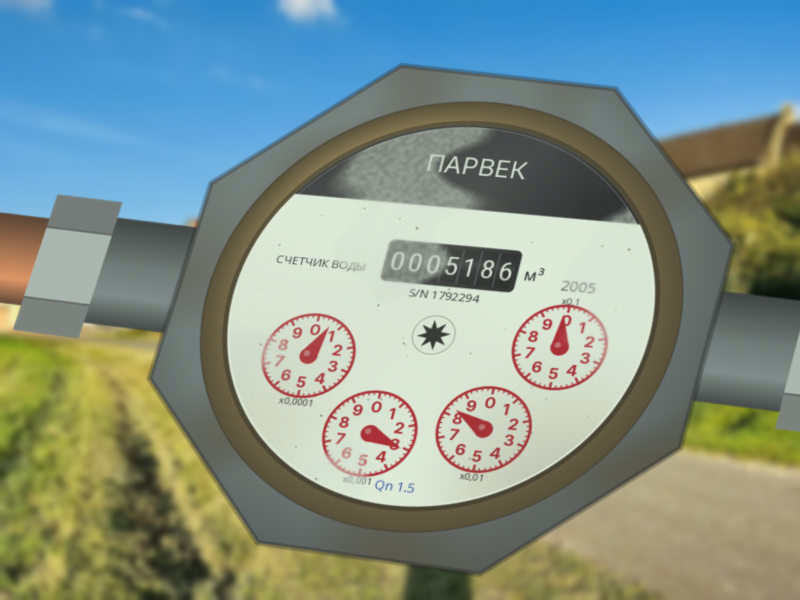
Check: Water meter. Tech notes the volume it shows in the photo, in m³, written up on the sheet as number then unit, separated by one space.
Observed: 5185.9830 m³
